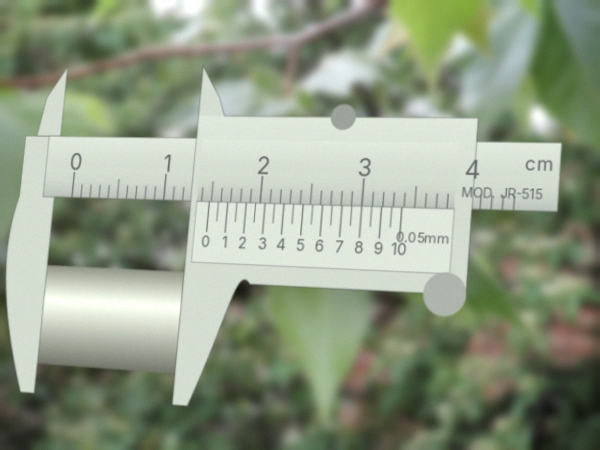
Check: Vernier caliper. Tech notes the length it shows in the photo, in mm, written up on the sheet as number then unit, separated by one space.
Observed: 14.8 mm
